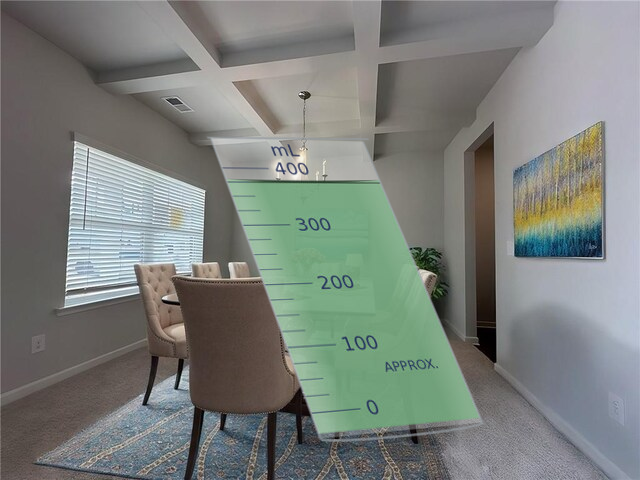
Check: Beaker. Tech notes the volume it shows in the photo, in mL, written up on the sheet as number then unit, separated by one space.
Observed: 375 mL
